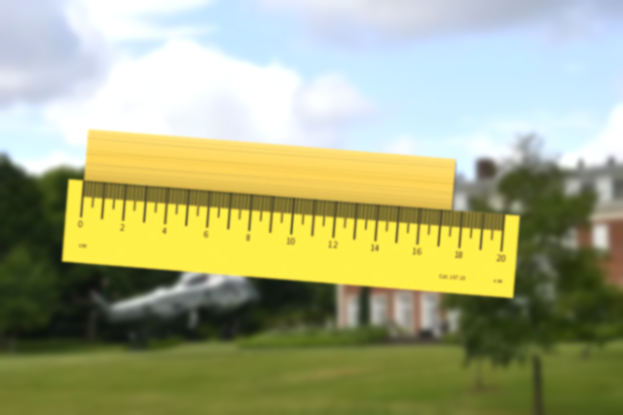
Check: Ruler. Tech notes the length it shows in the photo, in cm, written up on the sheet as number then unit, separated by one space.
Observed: 17.5 cm
